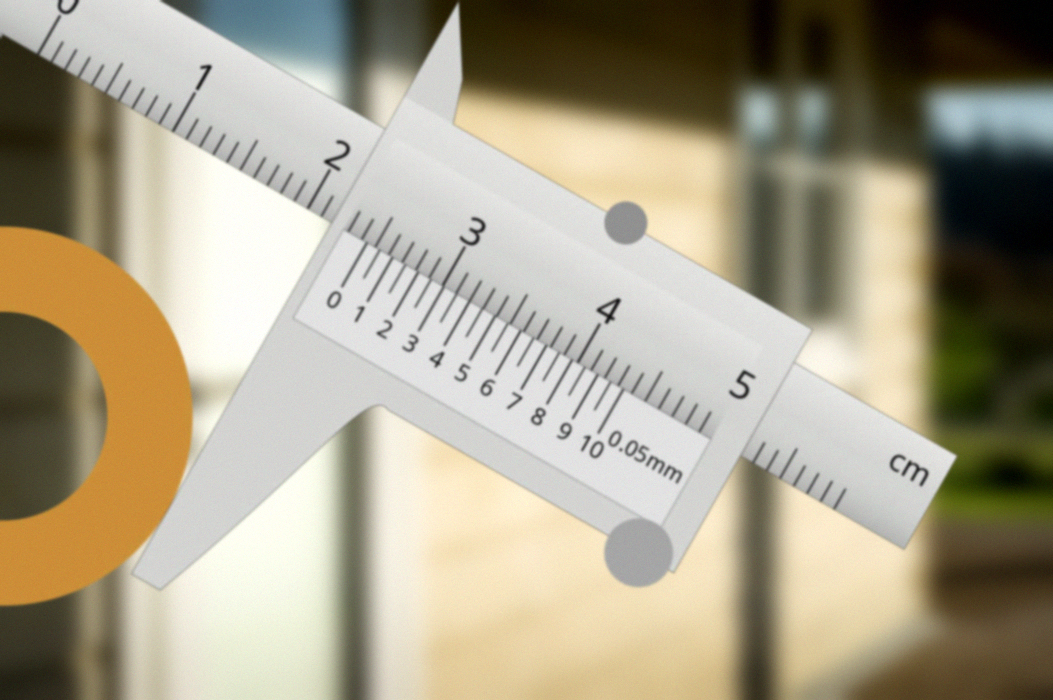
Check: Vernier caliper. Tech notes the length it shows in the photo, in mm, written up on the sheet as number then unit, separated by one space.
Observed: 24.4 mm
